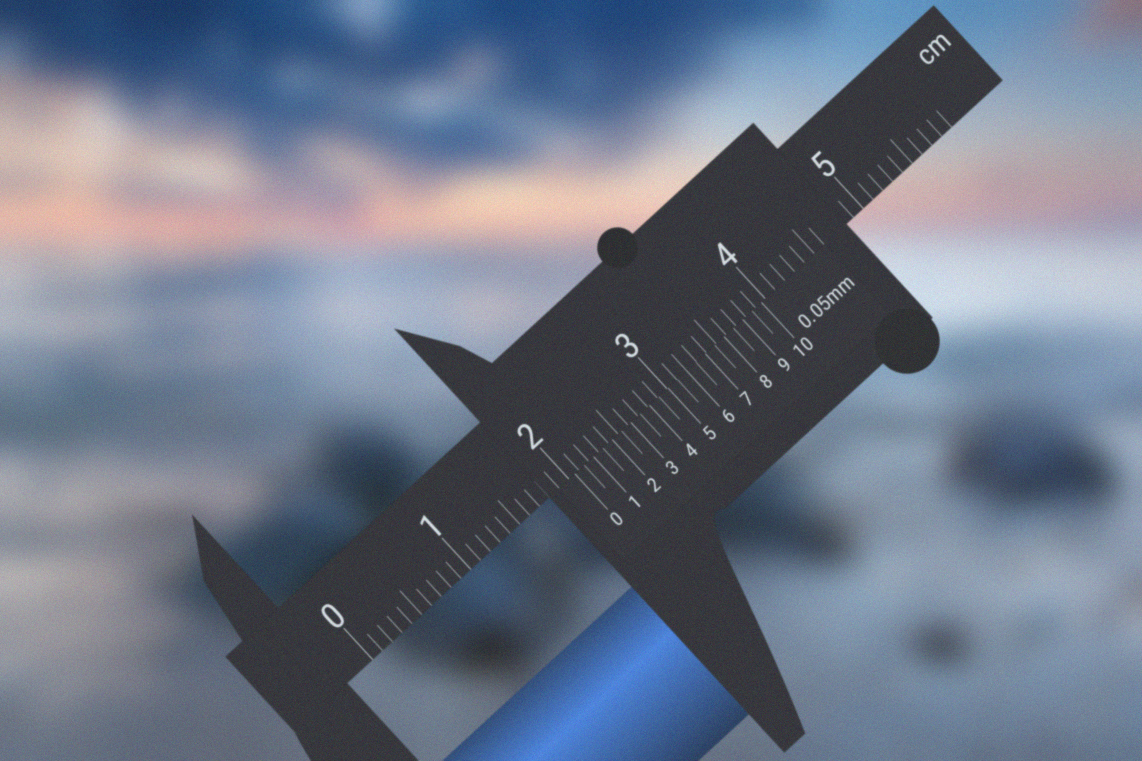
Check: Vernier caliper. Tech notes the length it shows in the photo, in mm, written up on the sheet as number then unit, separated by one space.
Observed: 20.6 mm
